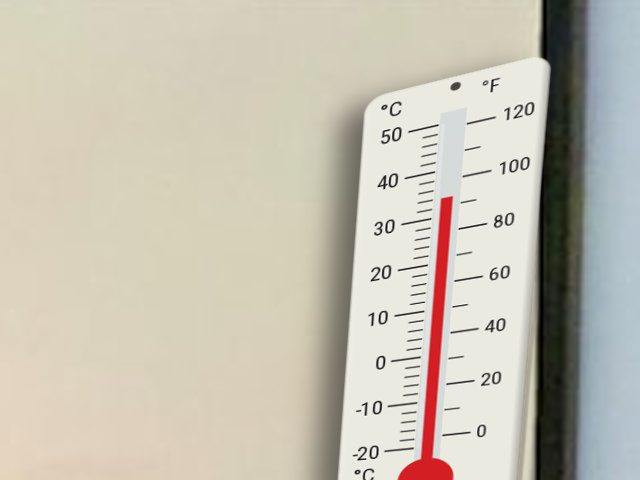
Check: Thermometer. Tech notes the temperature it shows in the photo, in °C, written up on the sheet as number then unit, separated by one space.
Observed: 34 °C
